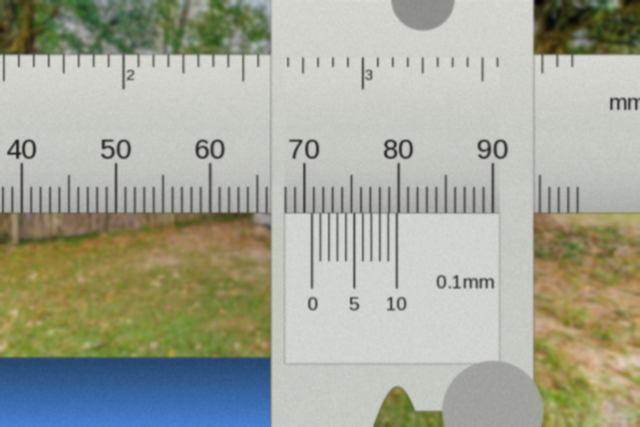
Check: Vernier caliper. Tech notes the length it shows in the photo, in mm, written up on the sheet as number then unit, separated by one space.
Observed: 70.8 mm
